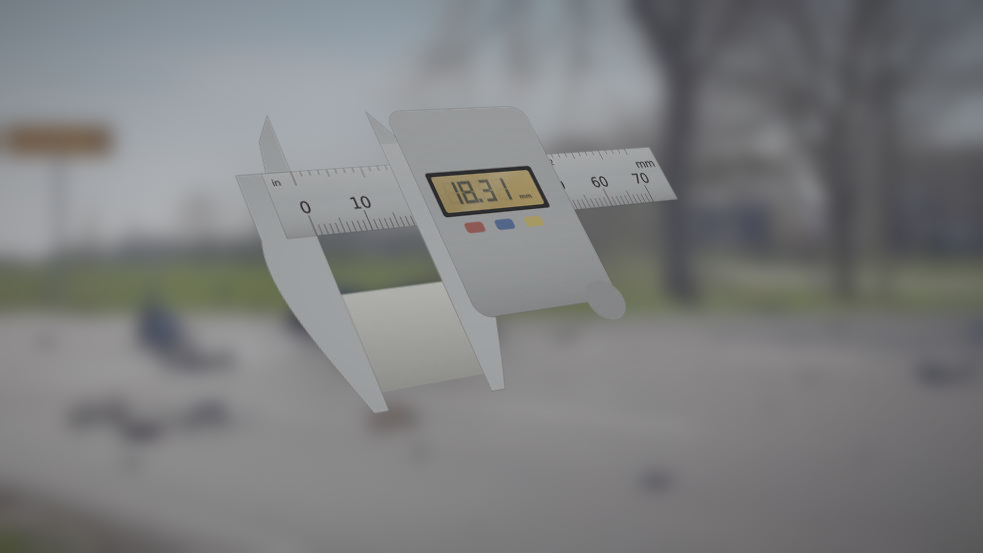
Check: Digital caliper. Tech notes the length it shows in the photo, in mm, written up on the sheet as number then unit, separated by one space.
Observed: 18.31 mm
